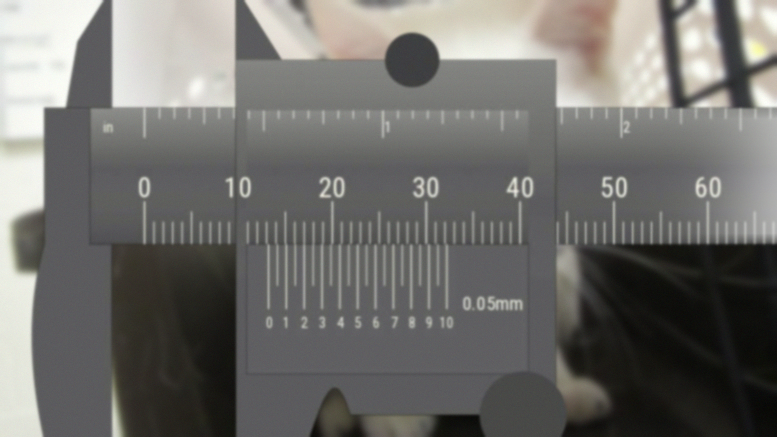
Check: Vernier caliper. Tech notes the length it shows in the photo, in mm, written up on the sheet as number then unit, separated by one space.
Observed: 13.2 mm
